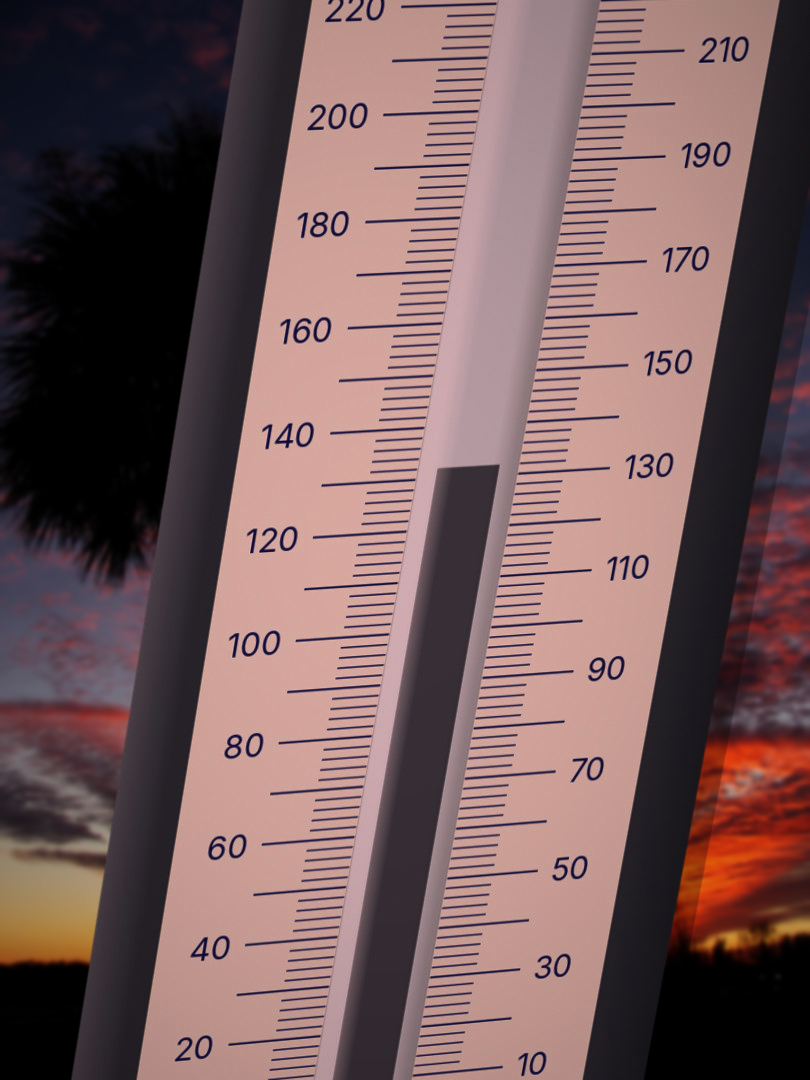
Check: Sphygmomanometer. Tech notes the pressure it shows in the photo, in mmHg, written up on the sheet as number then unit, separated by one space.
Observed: 132 mmHg
